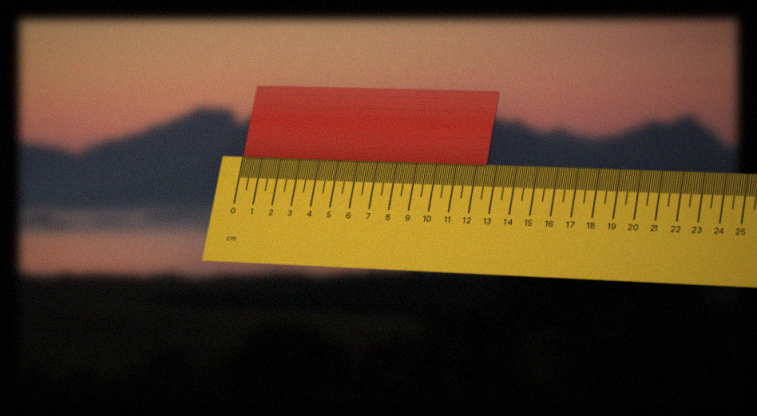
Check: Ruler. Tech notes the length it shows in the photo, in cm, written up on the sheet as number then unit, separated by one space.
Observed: 12.5 cm
